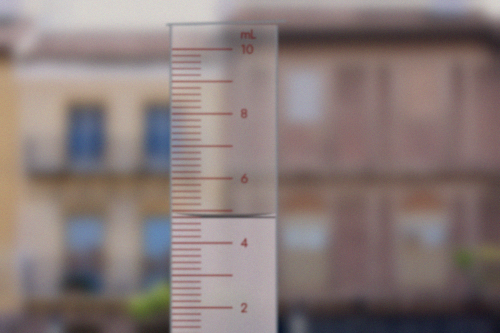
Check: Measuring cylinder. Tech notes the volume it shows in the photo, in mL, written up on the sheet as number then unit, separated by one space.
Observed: 4.8 mL
